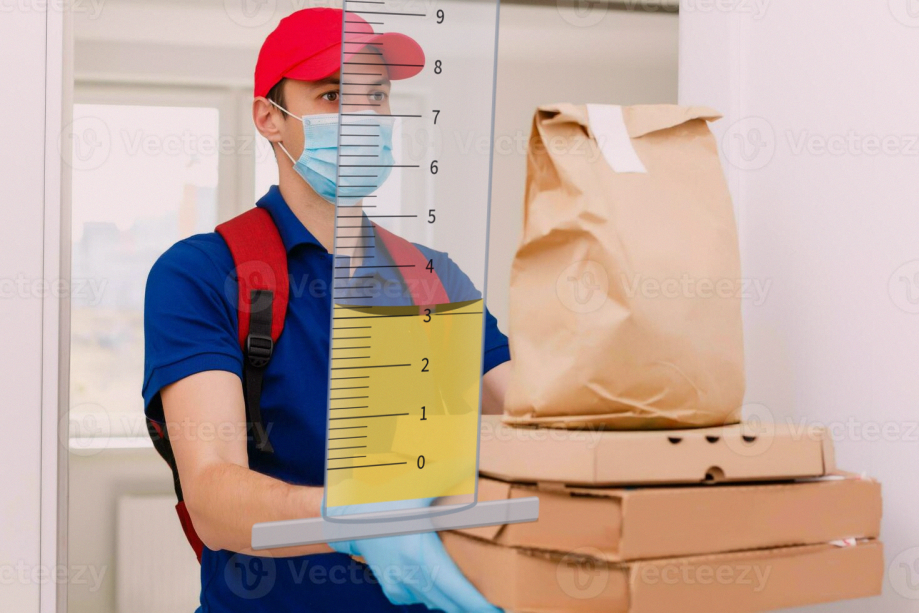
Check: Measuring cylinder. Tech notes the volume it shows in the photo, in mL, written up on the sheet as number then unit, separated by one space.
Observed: 3 mL
